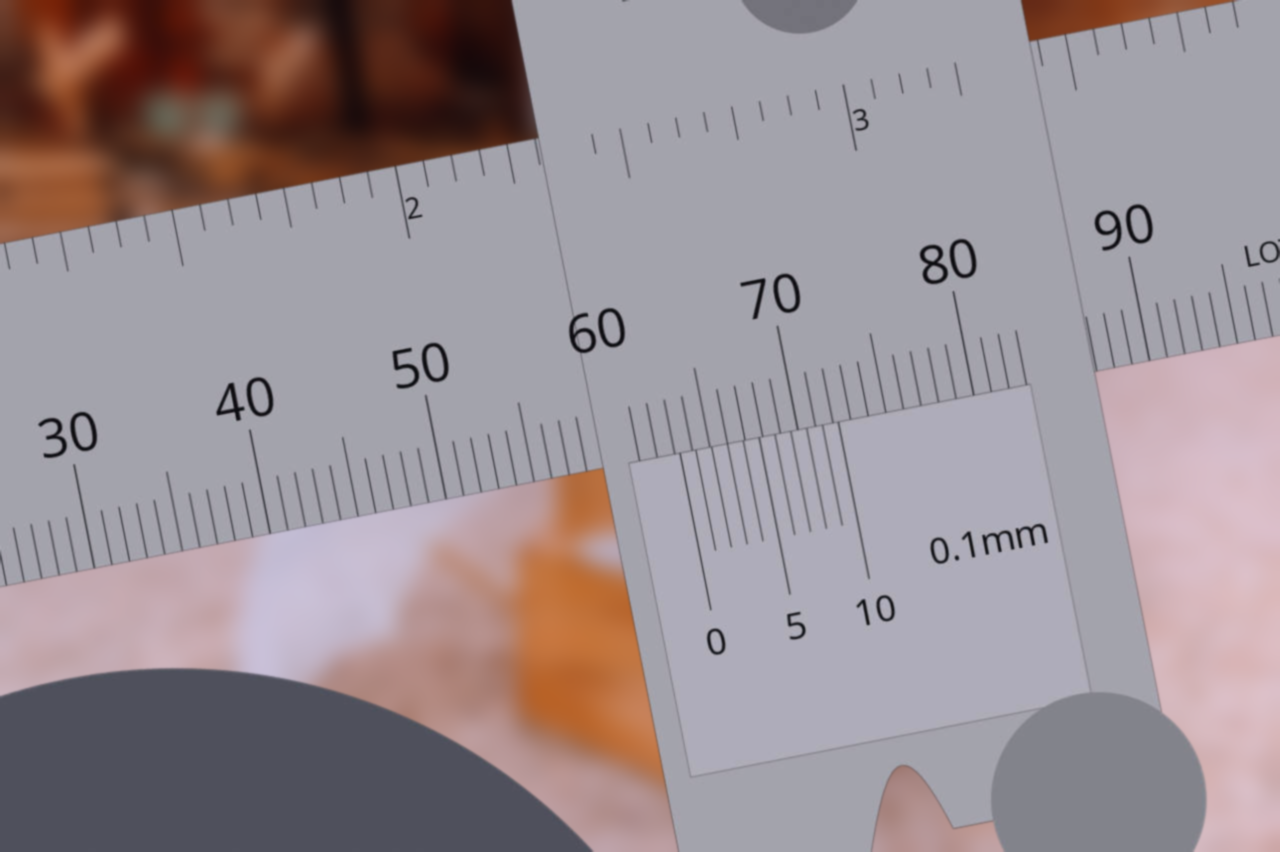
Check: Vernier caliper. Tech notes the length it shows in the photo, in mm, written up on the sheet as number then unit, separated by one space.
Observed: 63.3 mm
